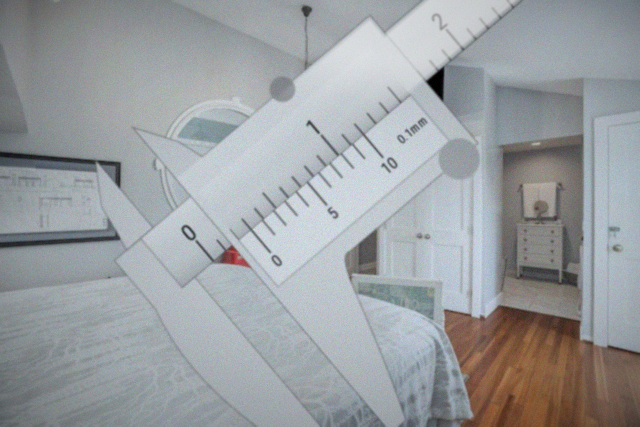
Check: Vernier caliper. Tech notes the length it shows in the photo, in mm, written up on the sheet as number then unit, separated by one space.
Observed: 3.0 mm
